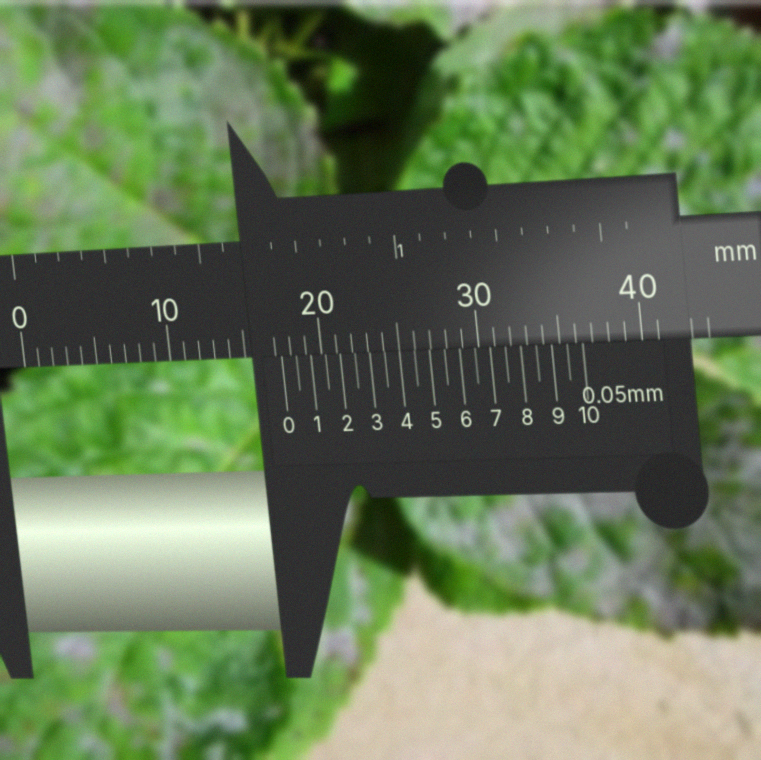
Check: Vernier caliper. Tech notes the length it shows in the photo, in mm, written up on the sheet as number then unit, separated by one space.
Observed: 17.4 mm
